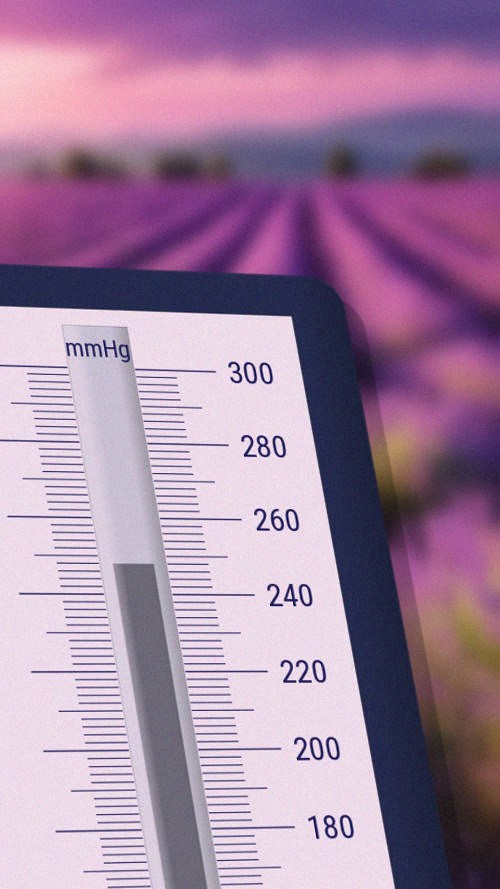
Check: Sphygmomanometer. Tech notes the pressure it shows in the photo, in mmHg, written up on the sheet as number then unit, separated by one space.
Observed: 248 mmHg
